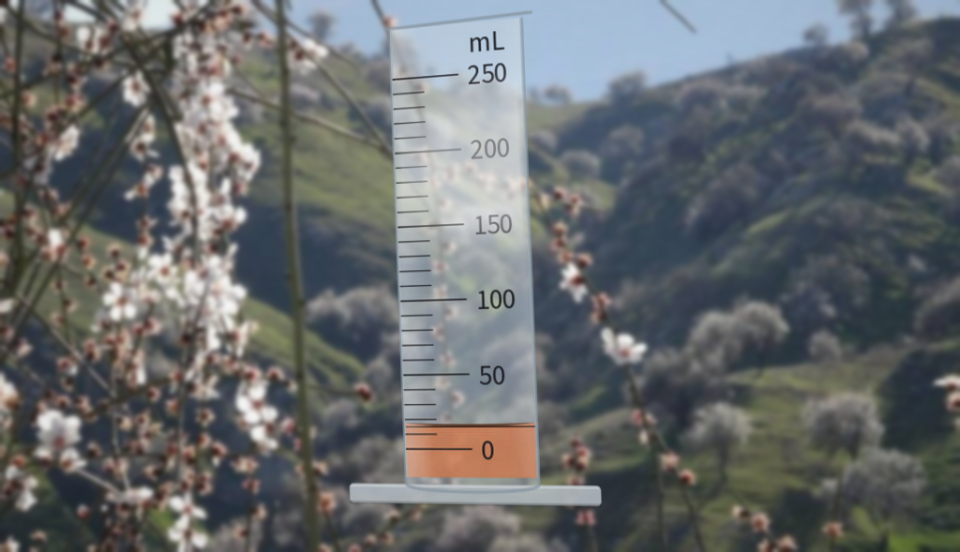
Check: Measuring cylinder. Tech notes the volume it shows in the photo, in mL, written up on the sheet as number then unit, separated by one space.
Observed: 15 mL
